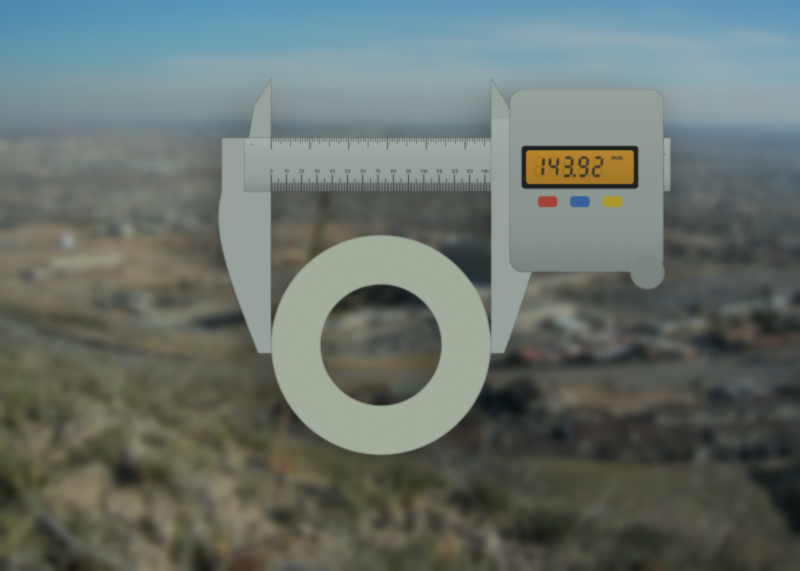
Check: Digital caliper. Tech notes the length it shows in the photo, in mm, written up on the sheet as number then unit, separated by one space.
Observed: 143.92 mm
